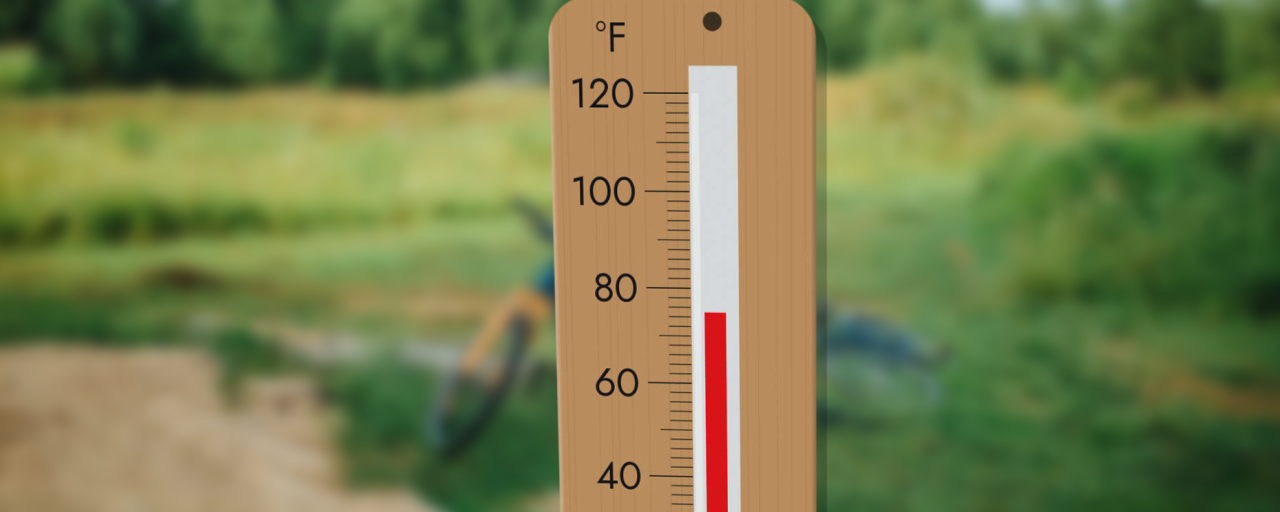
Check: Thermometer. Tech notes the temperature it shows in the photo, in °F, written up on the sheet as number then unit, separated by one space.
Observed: 75 °F
